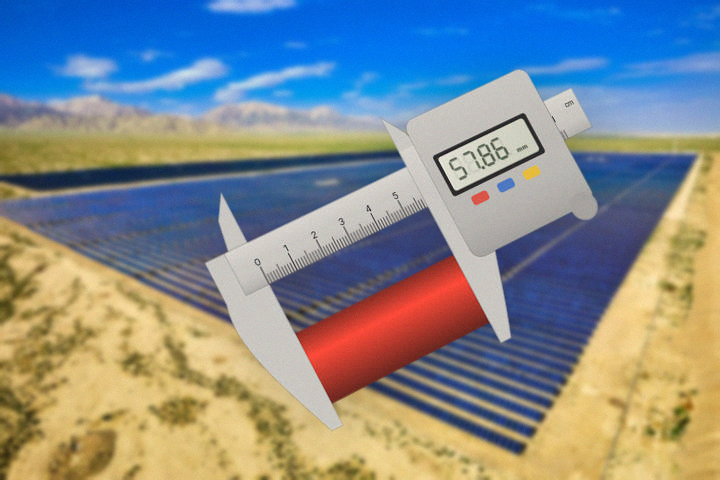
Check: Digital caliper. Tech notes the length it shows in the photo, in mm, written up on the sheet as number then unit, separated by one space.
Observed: 57.86 mm
